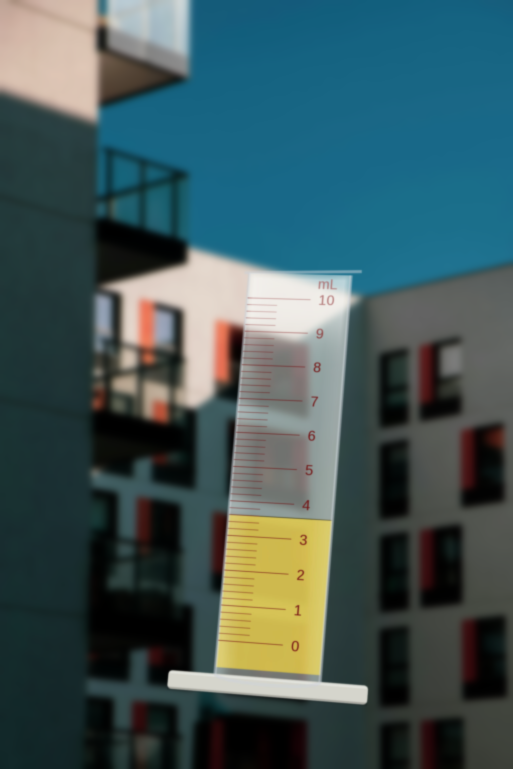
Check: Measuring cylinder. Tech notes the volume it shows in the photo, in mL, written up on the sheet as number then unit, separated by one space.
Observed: 3.6 mL
